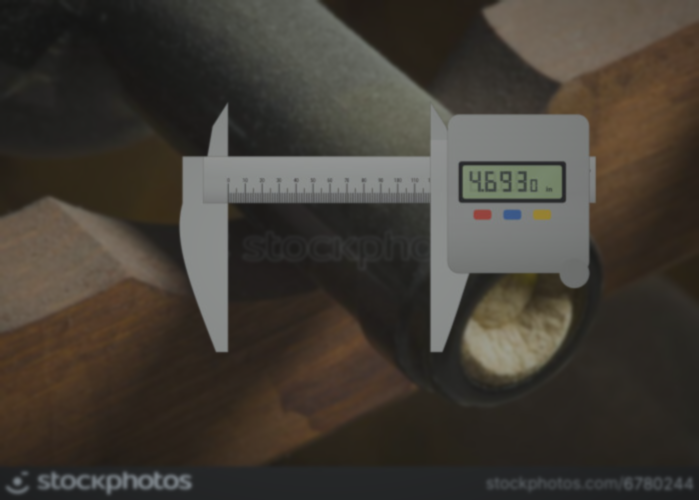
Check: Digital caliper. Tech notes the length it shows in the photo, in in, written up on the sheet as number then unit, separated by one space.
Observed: 4.6930 in
